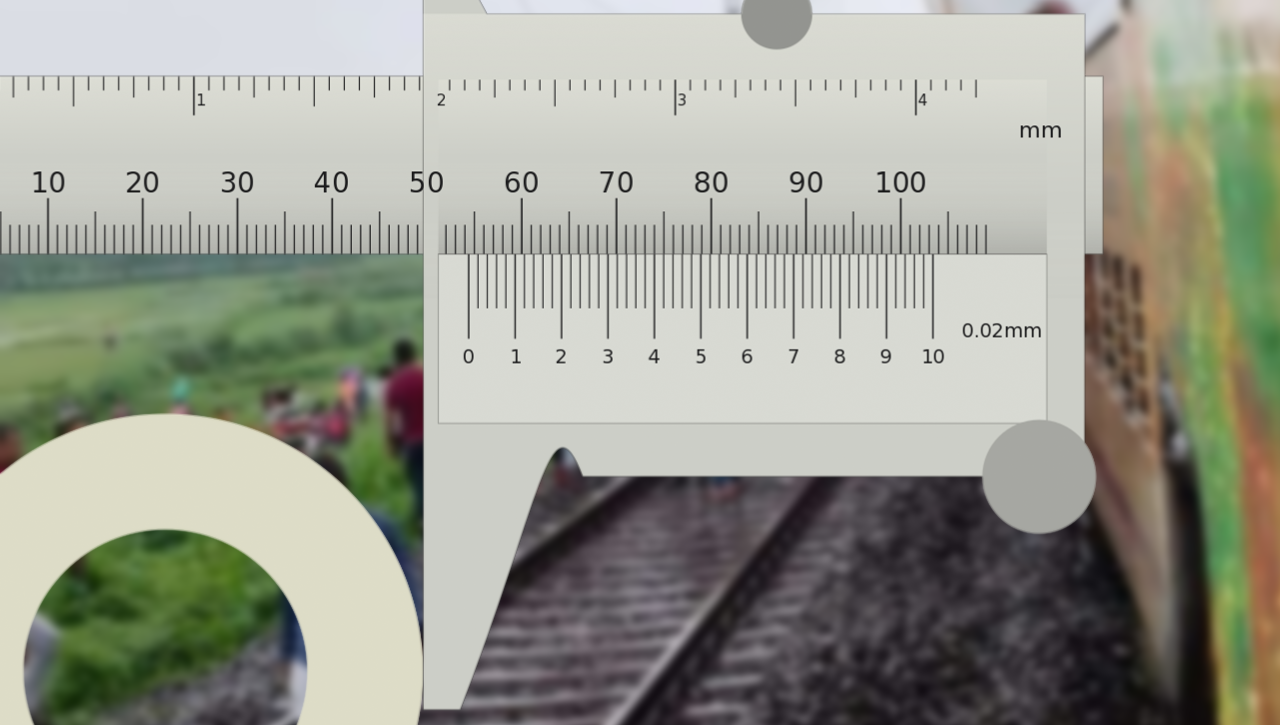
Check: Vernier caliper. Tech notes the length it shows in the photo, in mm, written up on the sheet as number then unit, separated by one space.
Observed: 54.4 mm
